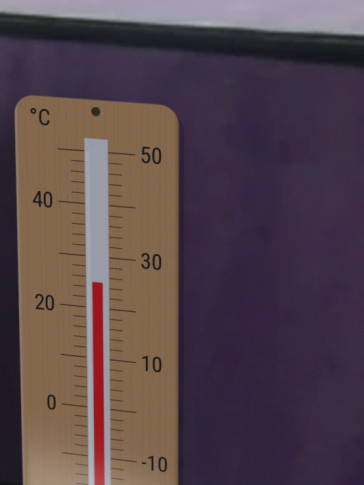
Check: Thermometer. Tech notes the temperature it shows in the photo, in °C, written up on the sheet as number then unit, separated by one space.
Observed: 25 °C
